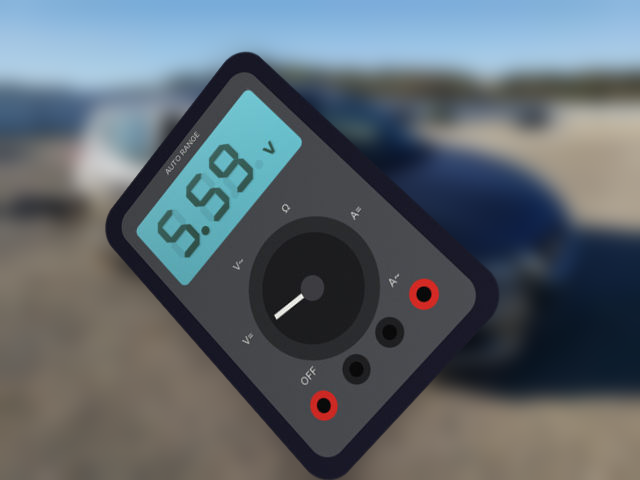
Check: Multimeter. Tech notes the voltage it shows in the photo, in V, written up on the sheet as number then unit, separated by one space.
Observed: 5.59 V
